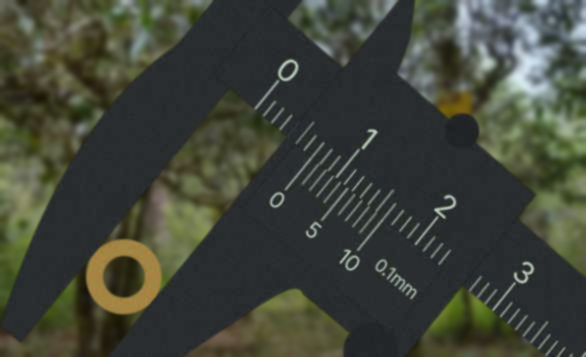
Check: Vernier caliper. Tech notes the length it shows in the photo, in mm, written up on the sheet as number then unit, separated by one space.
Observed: 7.0 mm
